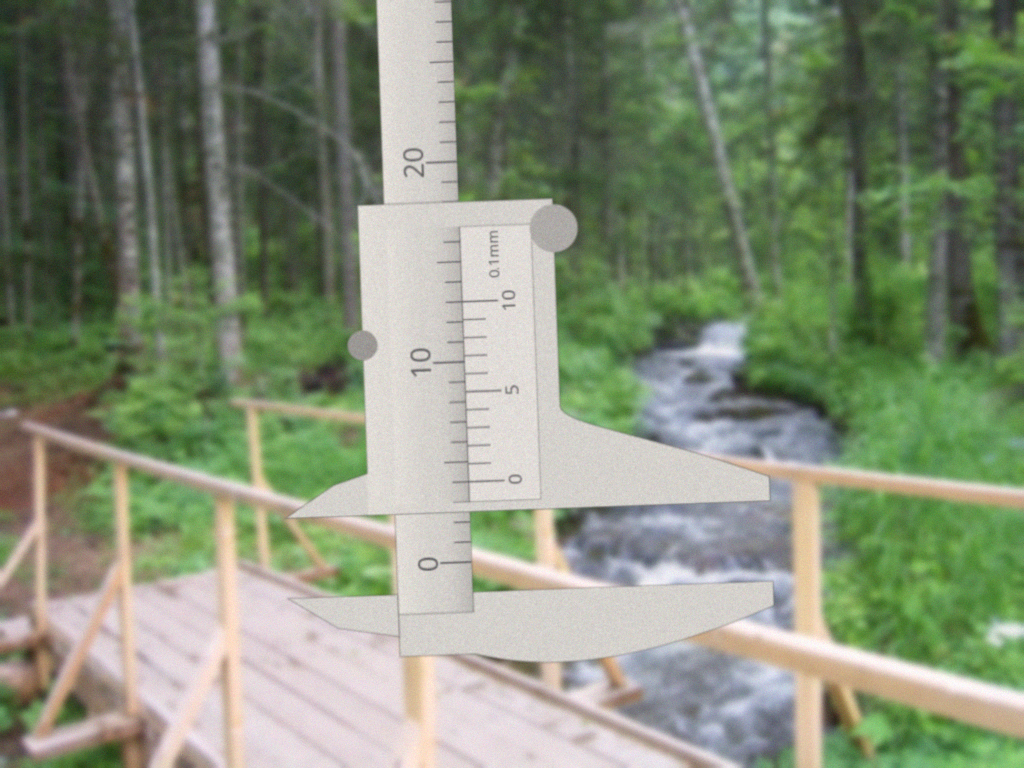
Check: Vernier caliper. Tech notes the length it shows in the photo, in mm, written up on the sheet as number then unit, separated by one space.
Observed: 4.0 mm
